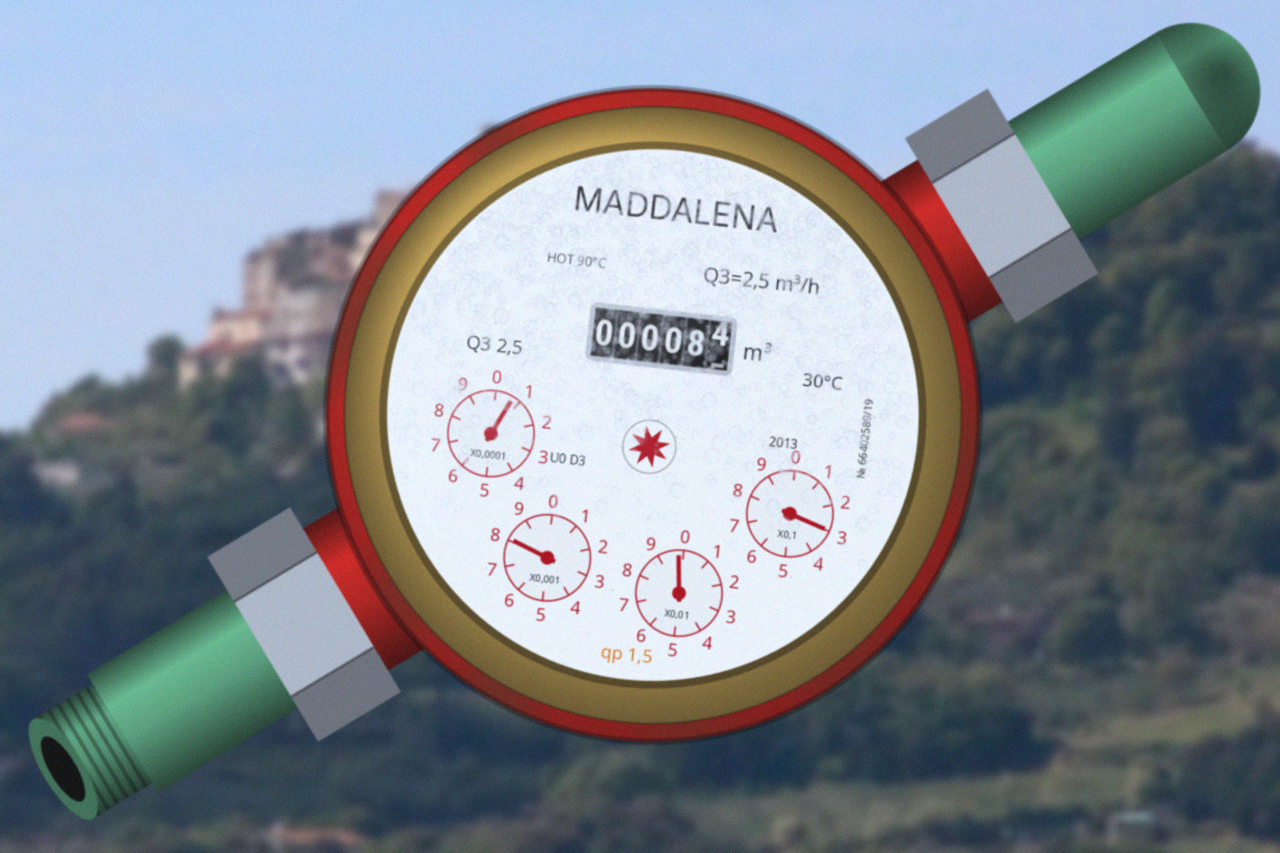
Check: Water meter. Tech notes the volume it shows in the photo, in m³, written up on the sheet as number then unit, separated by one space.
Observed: 84.2980 m³
